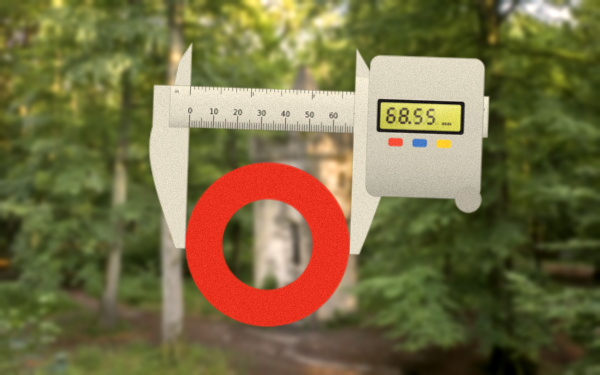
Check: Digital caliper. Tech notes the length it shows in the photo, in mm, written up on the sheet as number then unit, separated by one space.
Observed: 68.55 mm
